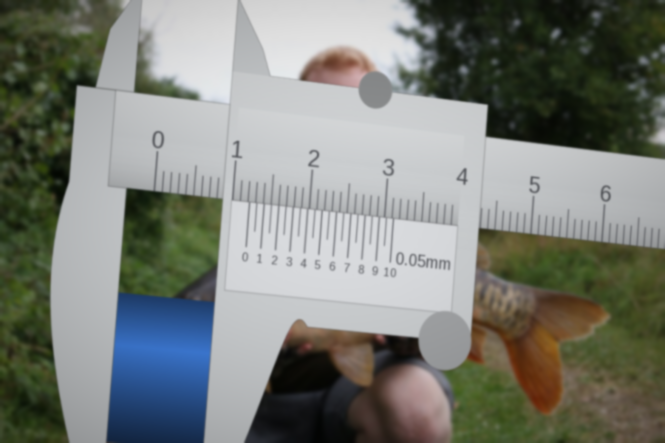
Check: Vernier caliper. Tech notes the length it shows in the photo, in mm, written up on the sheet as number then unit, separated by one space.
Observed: 12.2 mm
